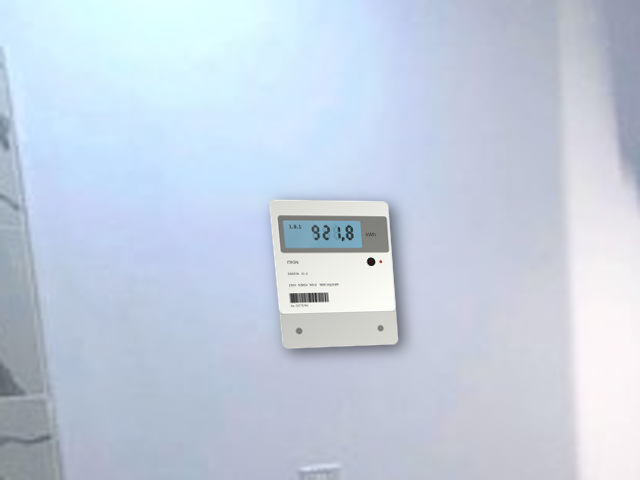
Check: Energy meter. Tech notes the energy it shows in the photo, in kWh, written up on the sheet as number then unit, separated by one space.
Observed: 921.8 kWh
